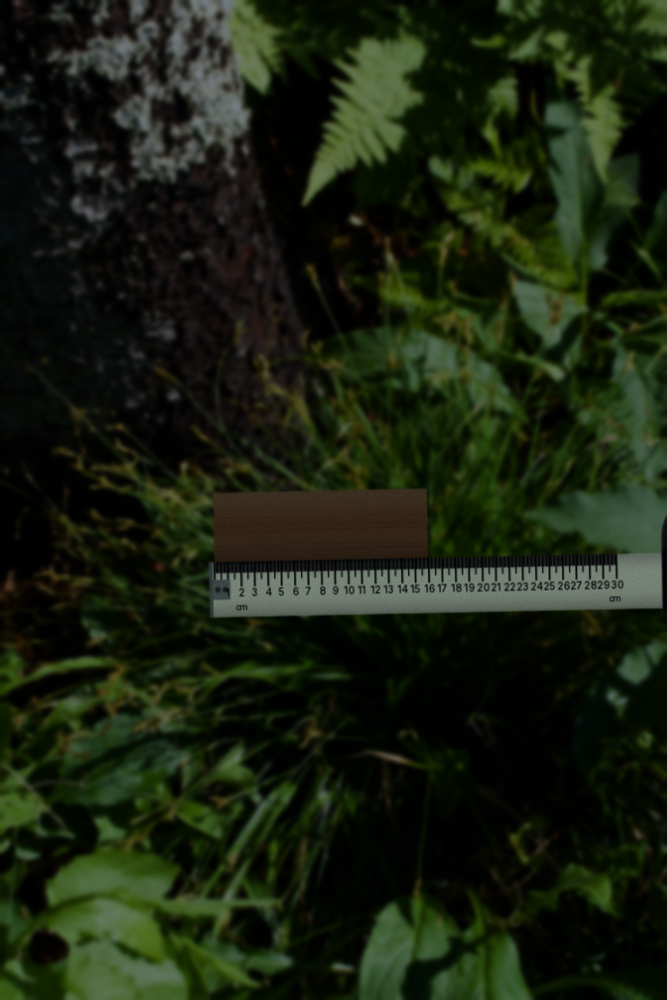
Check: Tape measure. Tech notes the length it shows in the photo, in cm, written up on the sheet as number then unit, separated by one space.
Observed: 16 cm
